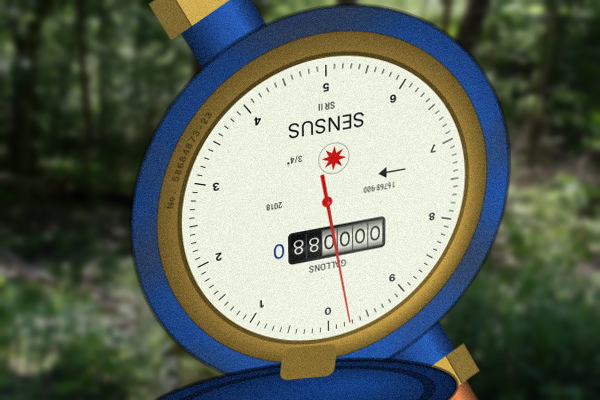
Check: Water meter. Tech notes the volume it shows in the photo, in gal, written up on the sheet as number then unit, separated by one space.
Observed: 879.7 gal
